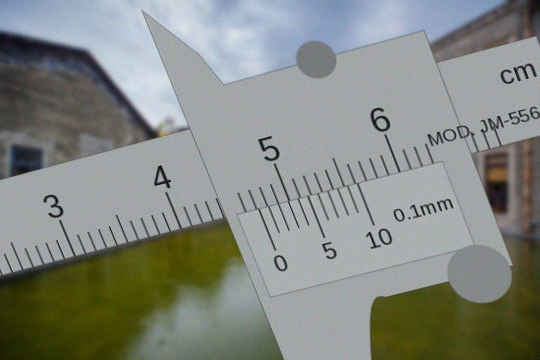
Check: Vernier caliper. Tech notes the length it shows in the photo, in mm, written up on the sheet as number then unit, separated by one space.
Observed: 47.2 mm
